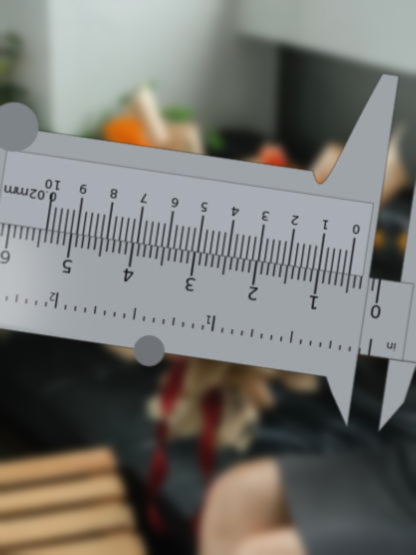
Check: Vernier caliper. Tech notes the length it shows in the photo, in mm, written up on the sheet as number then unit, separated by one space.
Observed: 5.0 mm
